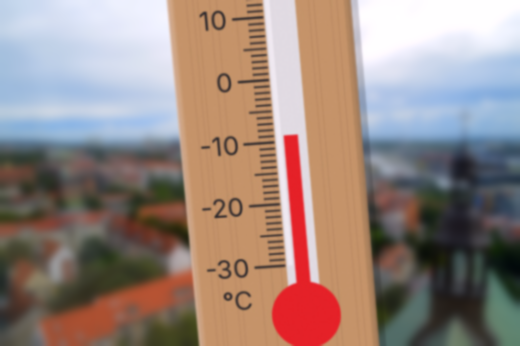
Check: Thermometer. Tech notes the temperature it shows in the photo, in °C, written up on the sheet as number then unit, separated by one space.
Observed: -9 °C
